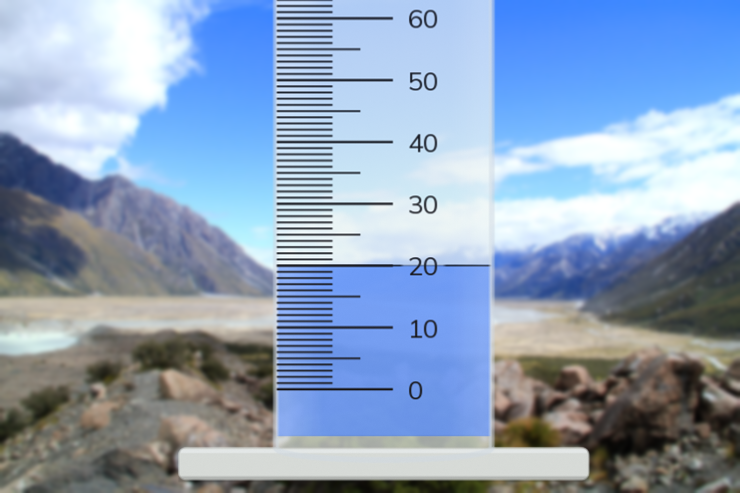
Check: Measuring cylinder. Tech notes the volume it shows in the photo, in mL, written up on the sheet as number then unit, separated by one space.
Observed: 20 mL
